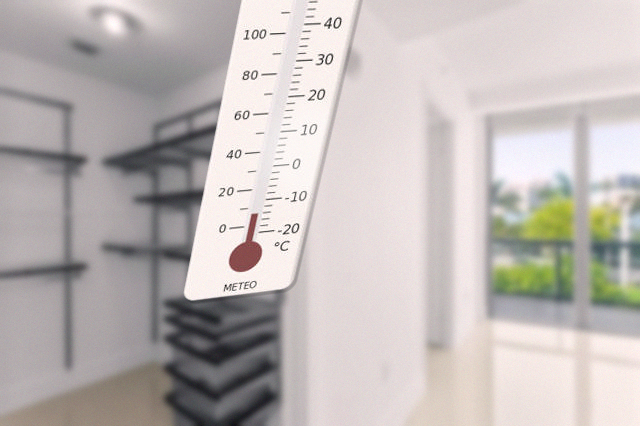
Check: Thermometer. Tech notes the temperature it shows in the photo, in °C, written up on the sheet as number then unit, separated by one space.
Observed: -14 °C
